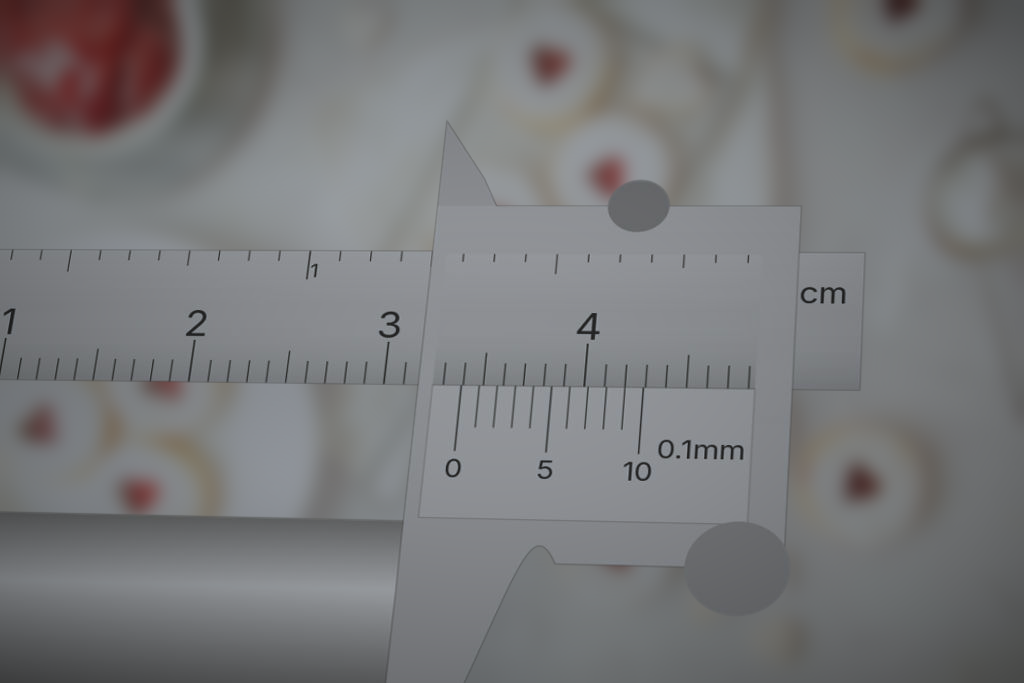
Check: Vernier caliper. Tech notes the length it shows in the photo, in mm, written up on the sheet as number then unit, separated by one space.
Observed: 33.9 mm
